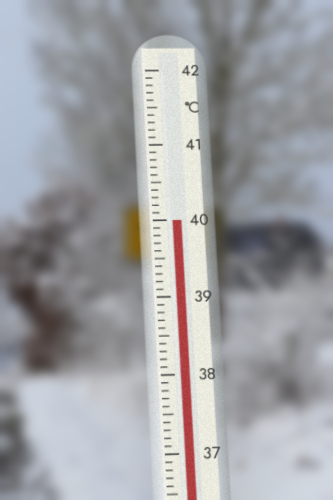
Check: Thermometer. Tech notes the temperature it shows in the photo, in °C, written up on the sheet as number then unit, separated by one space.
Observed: 40 °C
